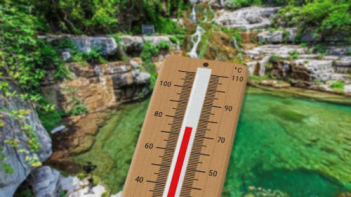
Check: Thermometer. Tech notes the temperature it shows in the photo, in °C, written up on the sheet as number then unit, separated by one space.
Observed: 75 °C
